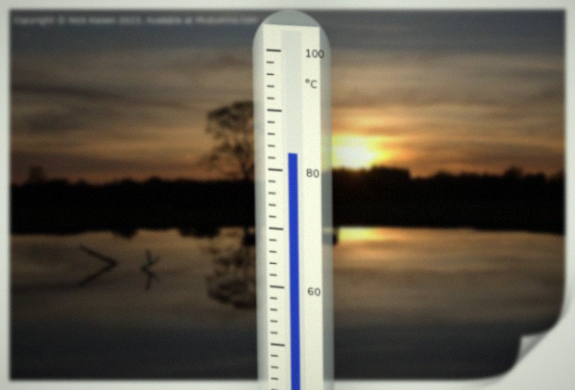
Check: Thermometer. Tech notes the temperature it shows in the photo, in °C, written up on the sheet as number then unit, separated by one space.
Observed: 83 °C
